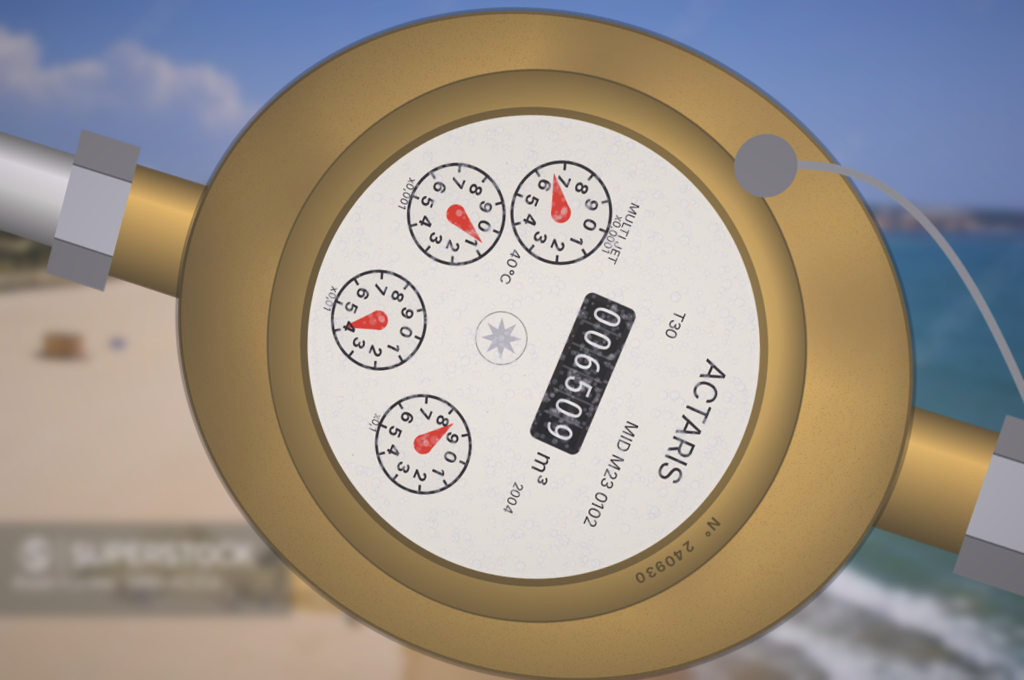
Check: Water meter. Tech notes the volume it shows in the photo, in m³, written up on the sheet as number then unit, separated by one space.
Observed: 6509.8406 m³
